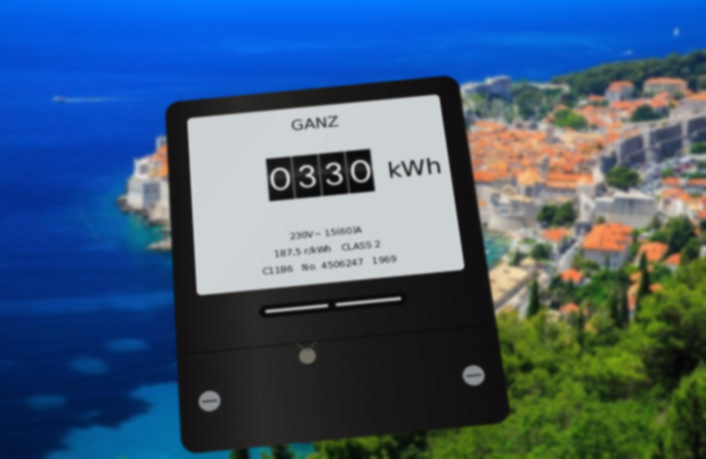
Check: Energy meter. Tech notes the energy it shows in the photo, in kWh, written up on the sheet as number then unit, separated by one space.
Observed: 330 kWh
